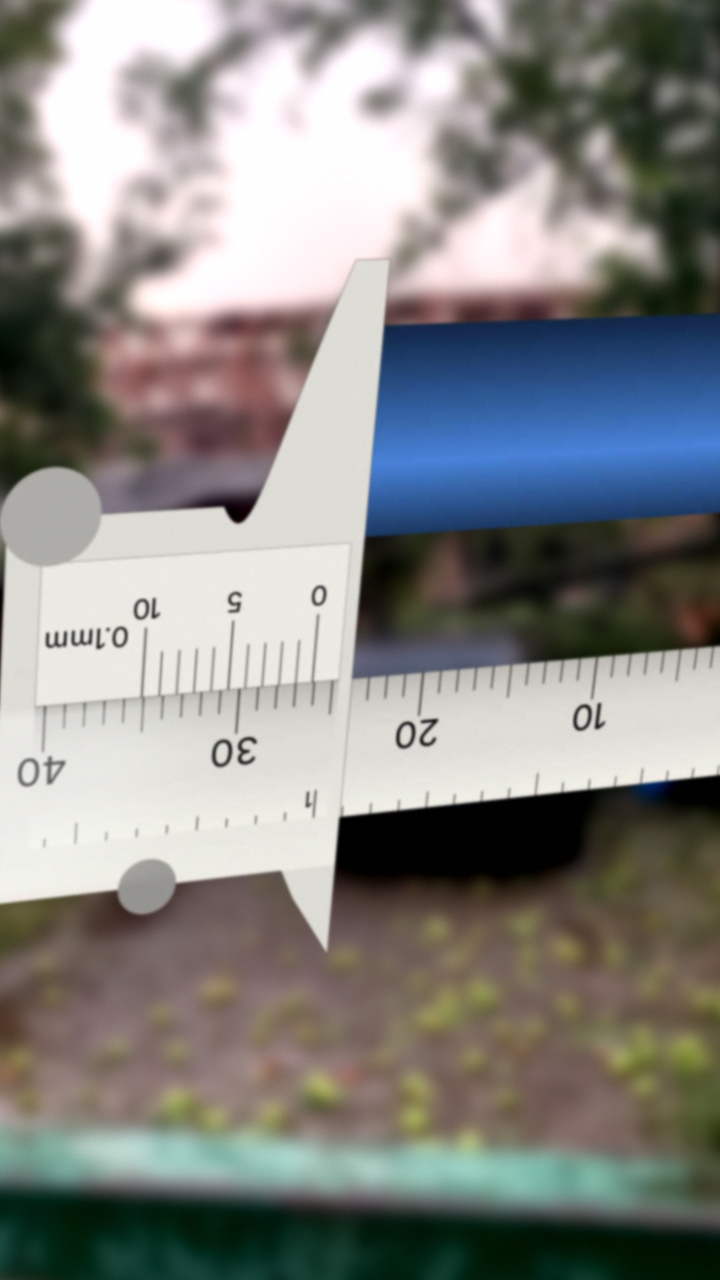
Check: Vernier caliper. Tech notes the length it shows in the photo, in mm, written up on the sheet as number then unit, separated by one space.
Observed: 26.1 mm
